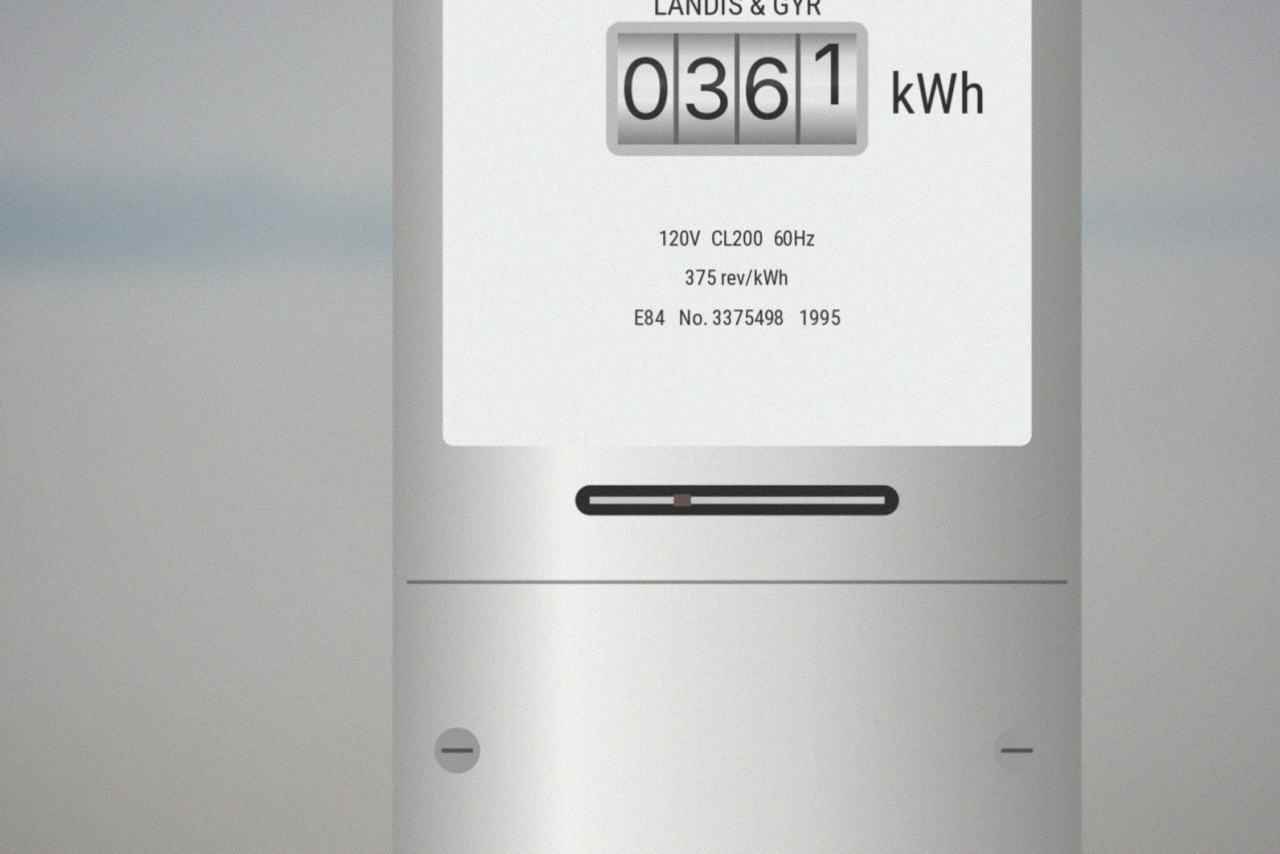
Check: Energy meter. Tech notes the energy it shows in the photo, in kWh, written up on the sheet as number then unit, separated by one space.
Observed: 361 kWh
